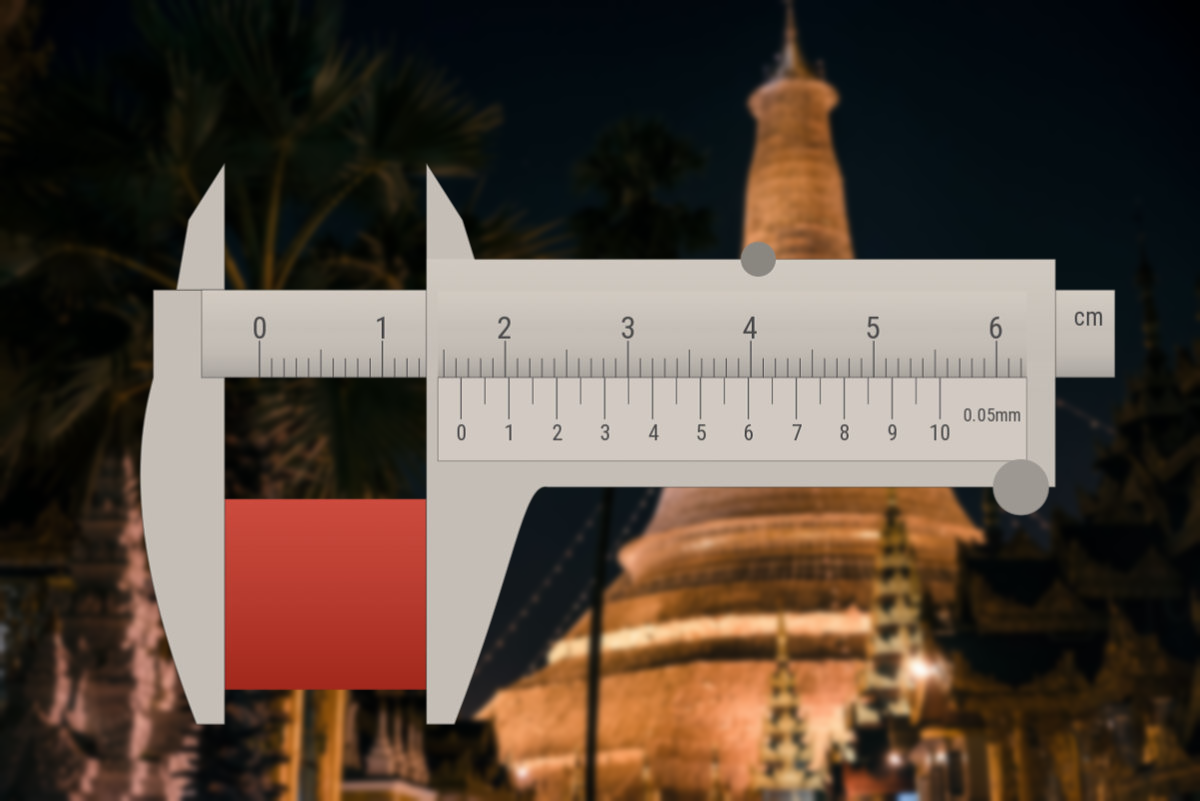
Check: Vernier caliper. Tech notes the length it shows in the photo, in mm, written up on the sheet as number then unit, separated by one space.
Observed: 16.4 mm
